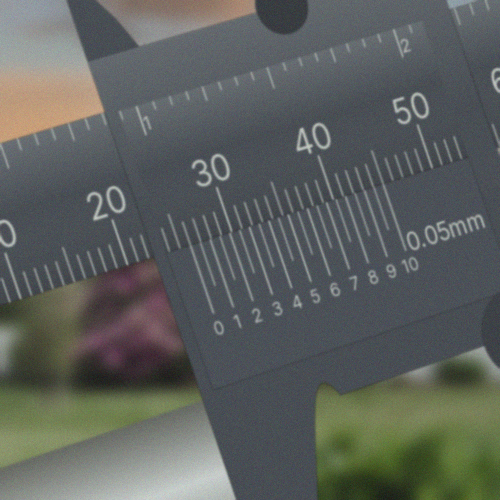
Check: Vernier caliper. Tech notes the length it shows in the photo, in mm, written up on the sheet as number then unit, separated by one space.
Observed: 26.0 mm
